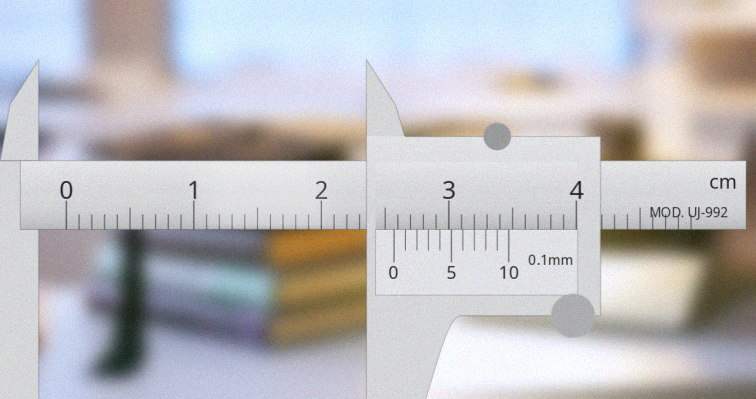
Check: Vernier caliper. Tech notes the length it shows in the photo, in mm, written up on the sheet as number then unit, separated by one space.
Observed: 25.7 mm
